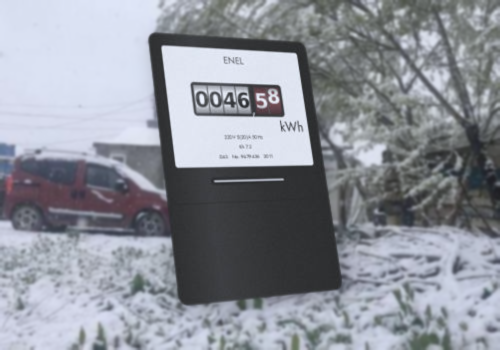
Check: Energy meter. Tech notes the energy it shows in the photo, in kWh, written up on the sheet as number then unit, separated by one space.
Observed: 46.58 kWh
